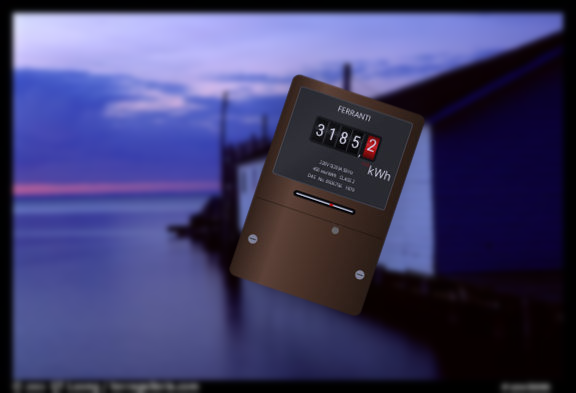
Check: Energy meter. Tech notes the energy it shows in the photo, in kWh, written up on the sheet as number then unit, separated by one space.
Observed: 3185.2 kWh
